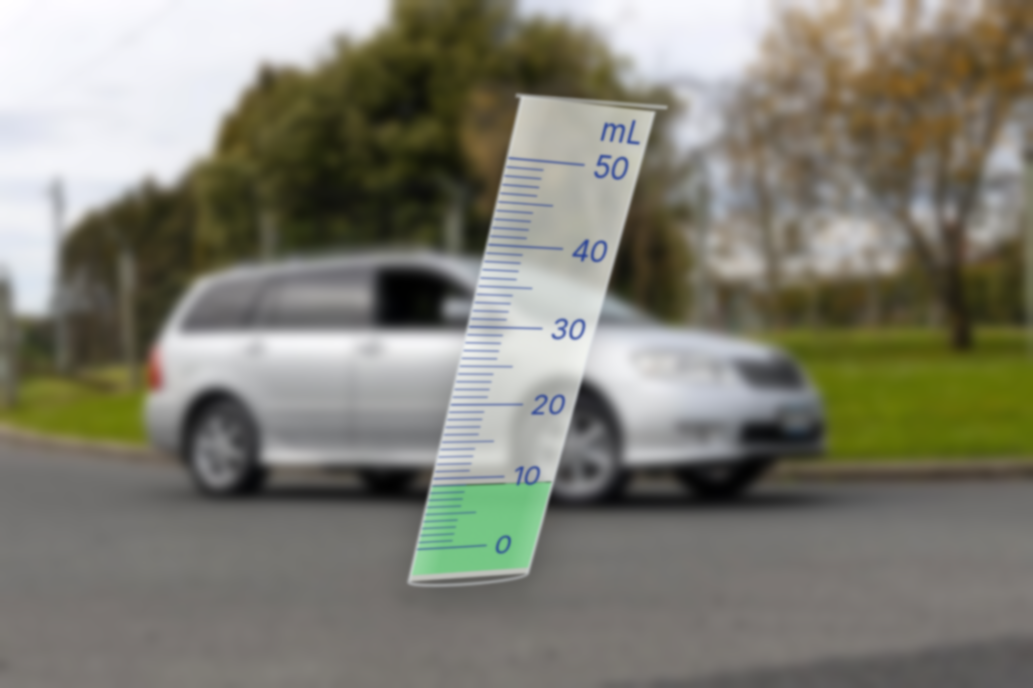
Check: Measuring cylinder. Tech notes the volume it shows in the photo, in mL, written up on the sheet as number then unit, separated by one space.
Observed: 9 mL
